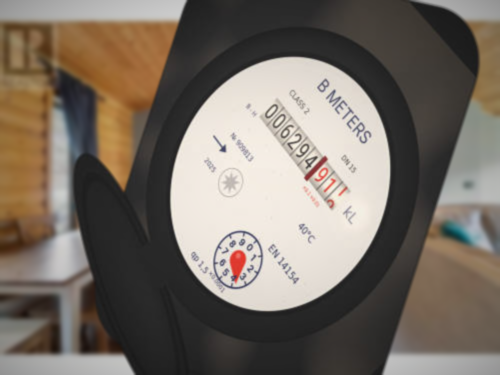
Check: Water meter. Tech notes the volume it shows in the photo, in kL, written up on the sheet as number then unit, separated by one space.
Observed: 6294.9113 kL
